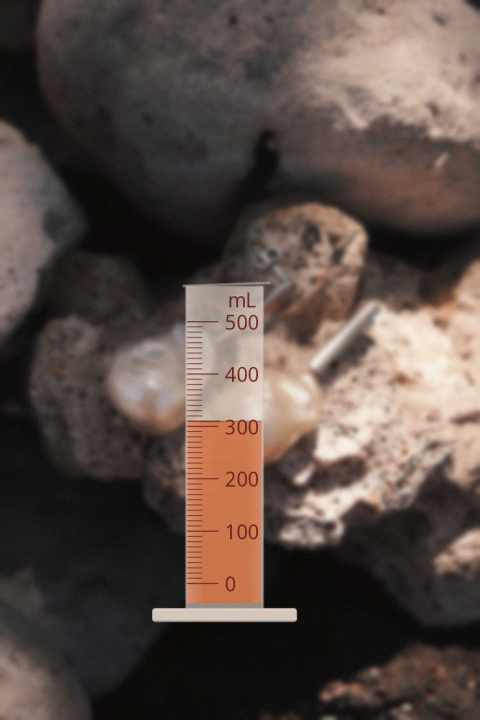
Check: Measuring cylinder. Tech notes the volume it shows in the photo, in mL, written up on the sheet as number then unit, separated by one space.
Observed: 310 mL
